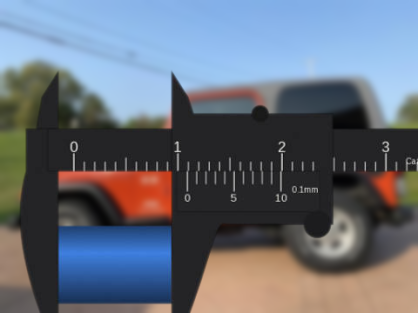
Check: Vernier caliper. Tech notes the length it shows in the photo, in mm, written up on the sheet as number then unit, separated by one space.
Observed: 10.9 mm
